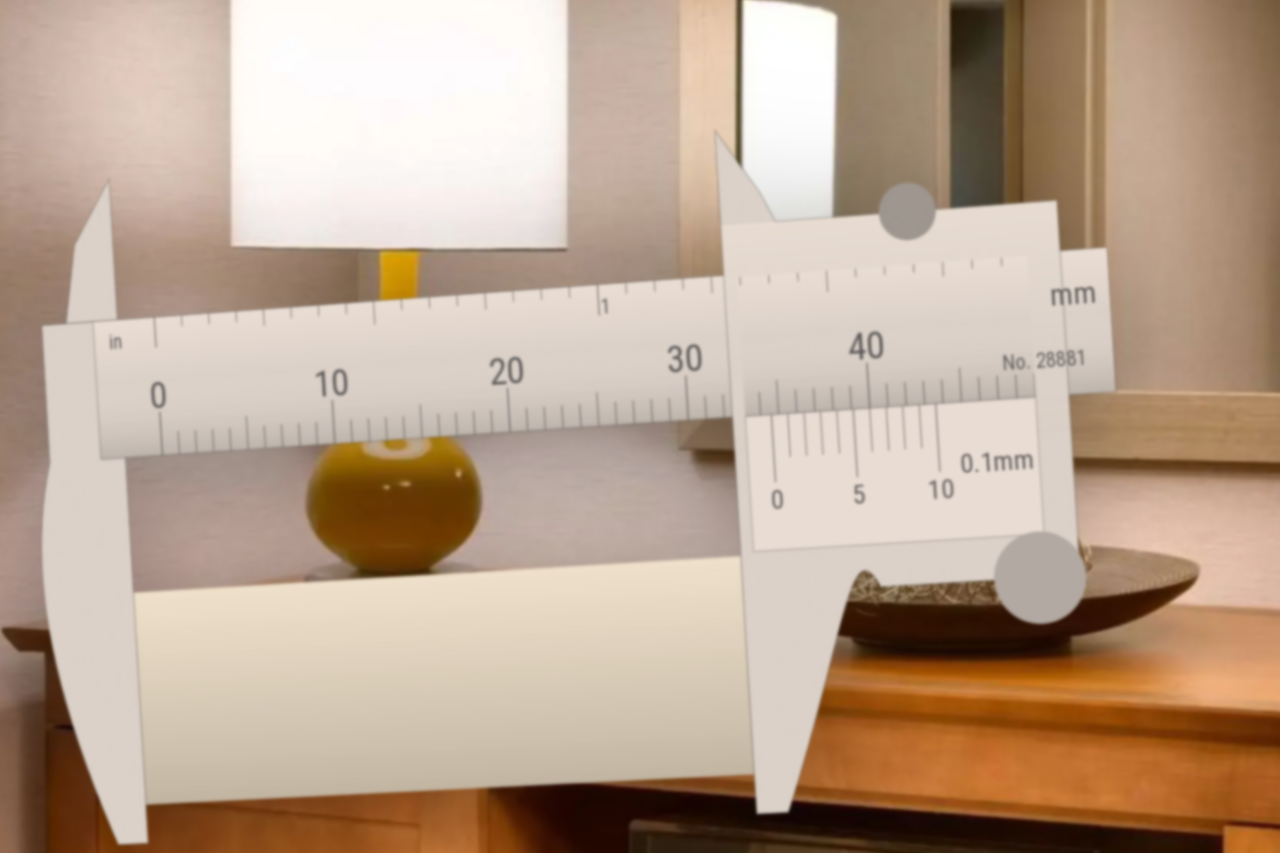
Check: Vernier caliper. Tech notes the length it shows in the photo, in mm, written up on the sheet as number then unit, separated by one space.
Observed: 34.6 mm
